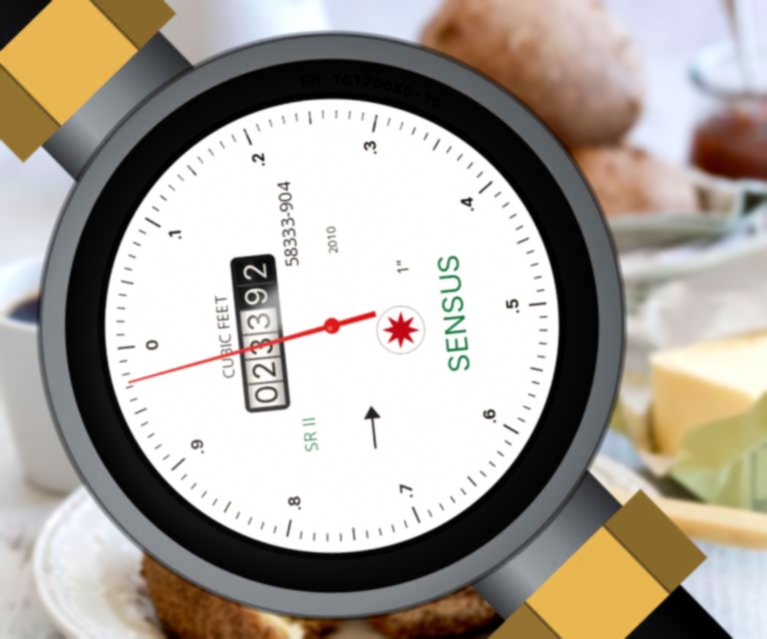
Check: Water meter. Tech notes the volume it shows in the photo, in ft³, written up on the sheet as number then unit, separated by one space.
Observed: 23391.97 ft³
